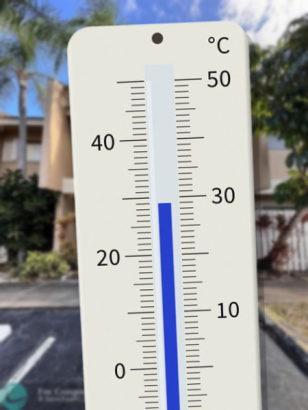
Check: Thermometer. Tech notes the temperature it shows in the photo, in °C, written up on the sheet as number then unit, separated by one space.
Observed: 29 °C
